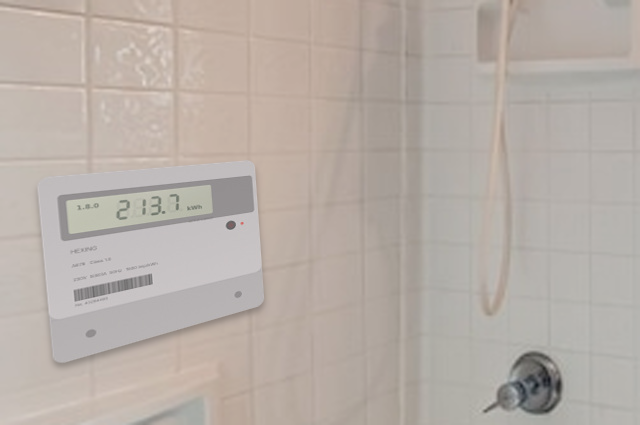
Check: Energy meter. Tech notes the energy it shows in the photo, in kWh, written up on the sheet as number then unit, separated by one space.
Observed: 213.7 kWh
